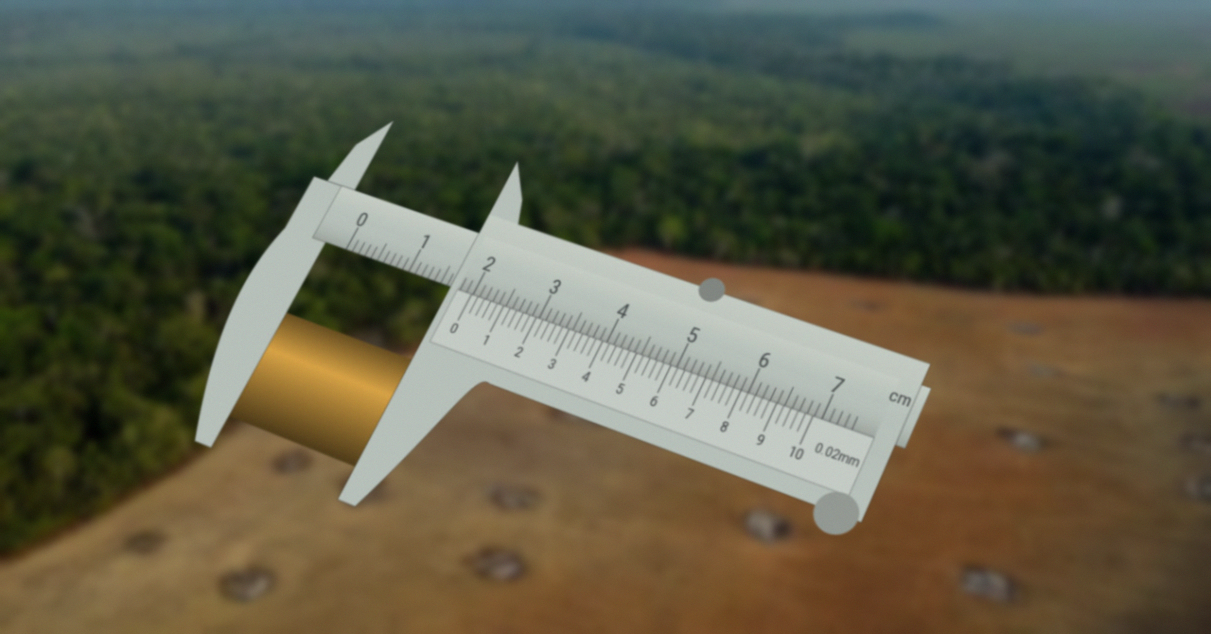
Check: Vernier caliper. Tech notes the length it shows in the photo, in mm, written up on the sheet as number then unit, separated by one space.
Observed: 19.8 mm
